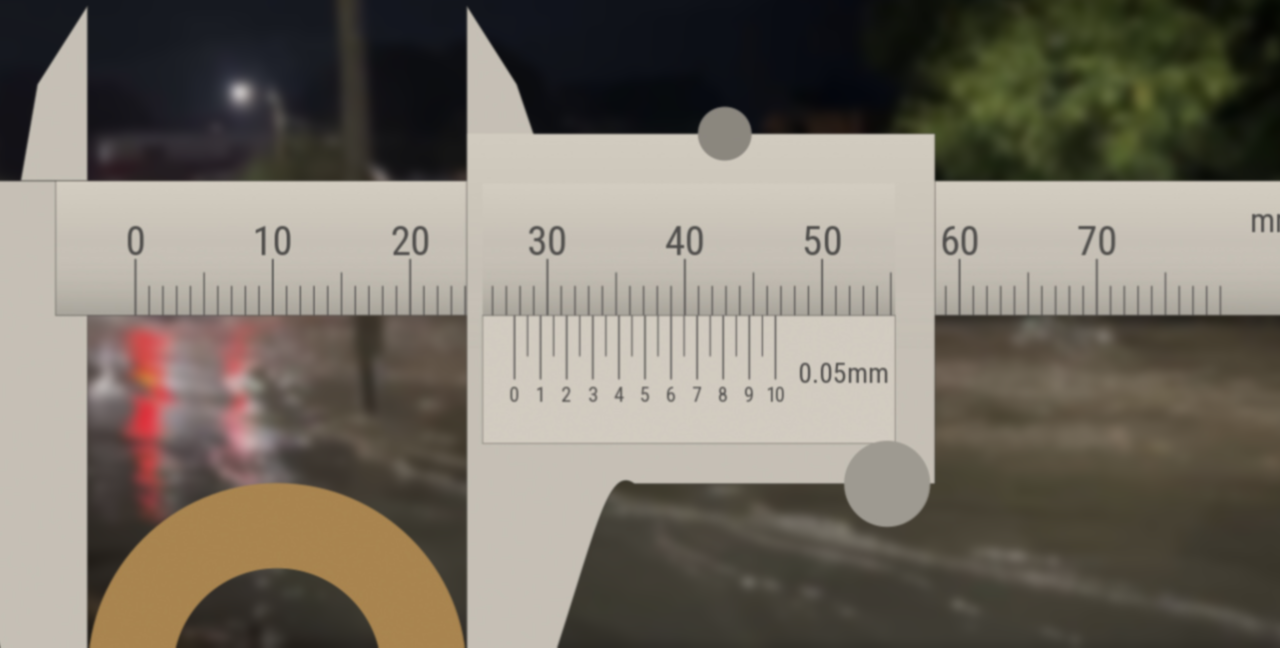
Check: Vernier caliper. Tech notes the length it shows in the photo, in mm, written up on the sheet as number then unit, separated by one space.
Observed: 27.6 mm
